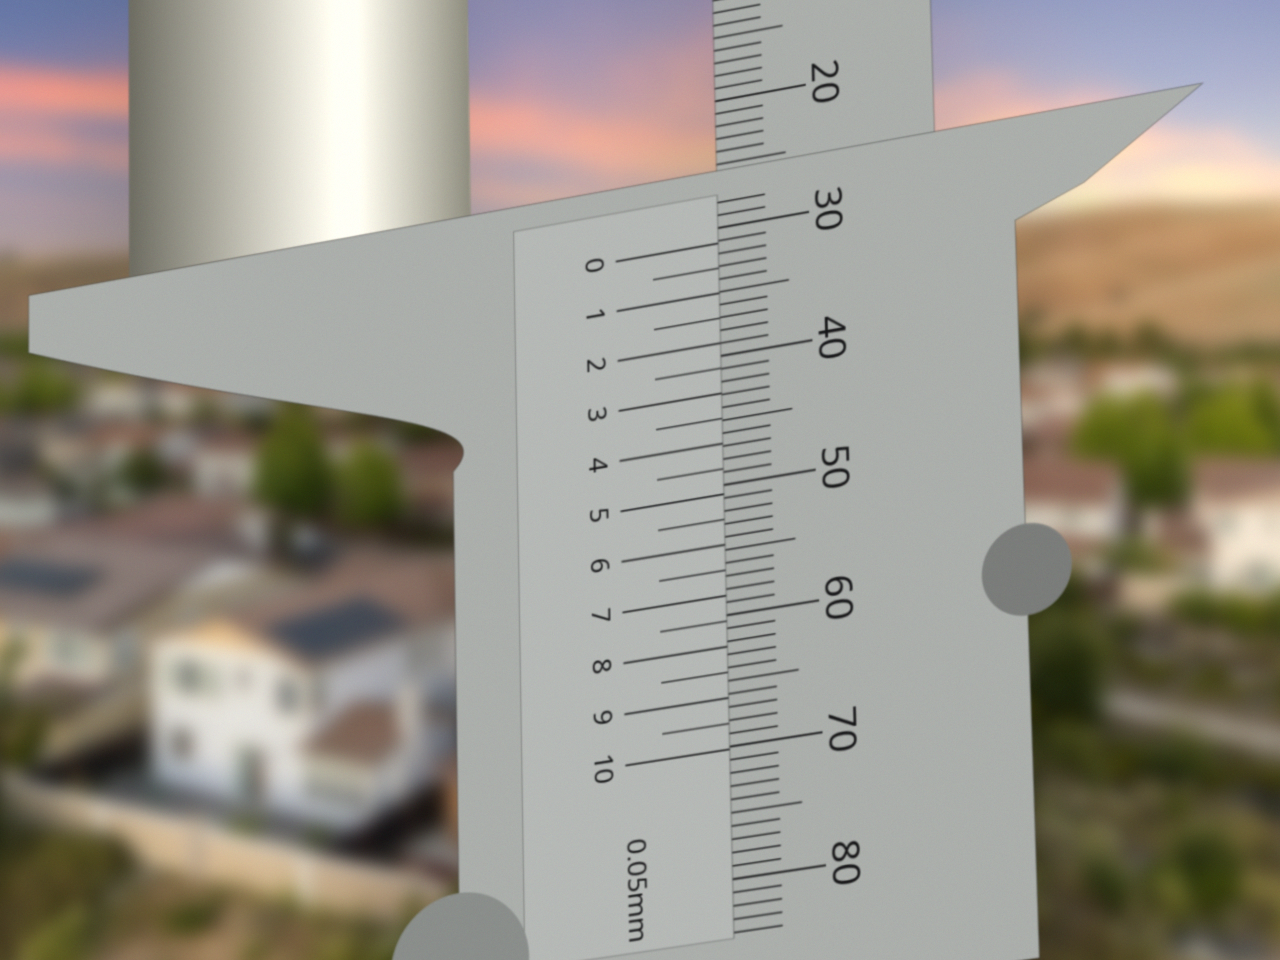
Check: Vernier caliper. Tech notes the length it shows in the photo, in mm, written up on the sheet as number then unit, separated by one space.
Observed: 31.2 mm
